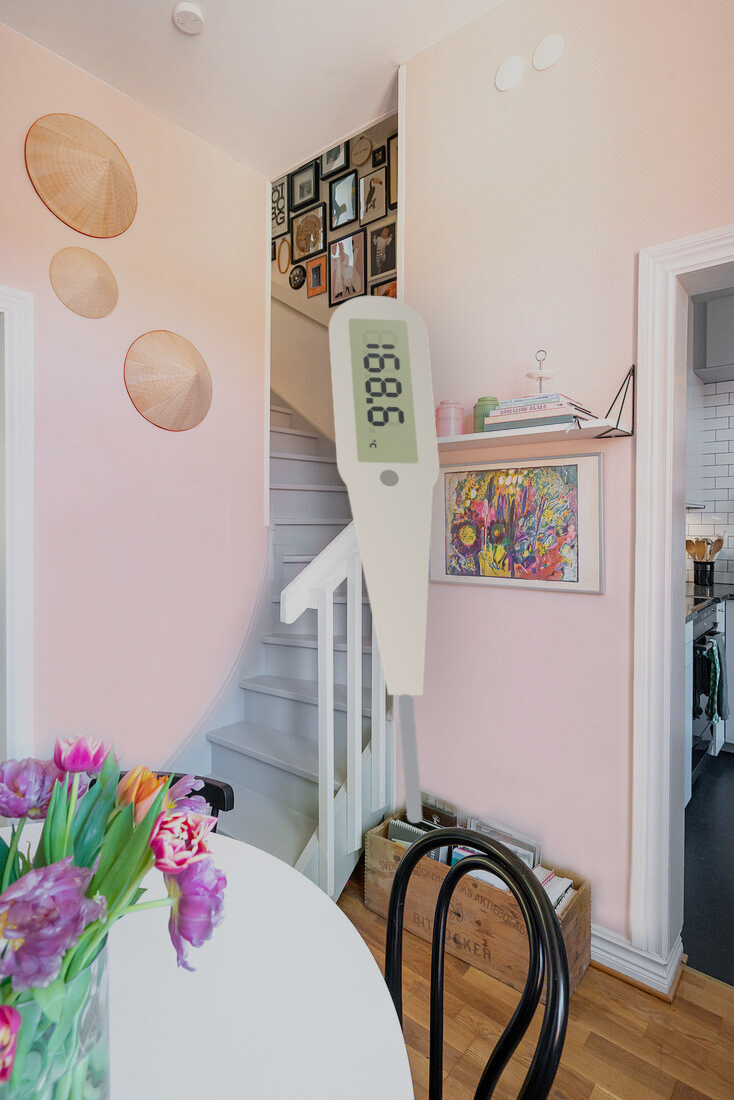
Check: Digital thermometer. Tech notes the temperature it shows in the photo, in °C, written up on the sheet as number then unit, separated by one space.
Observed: 168.6 °C
